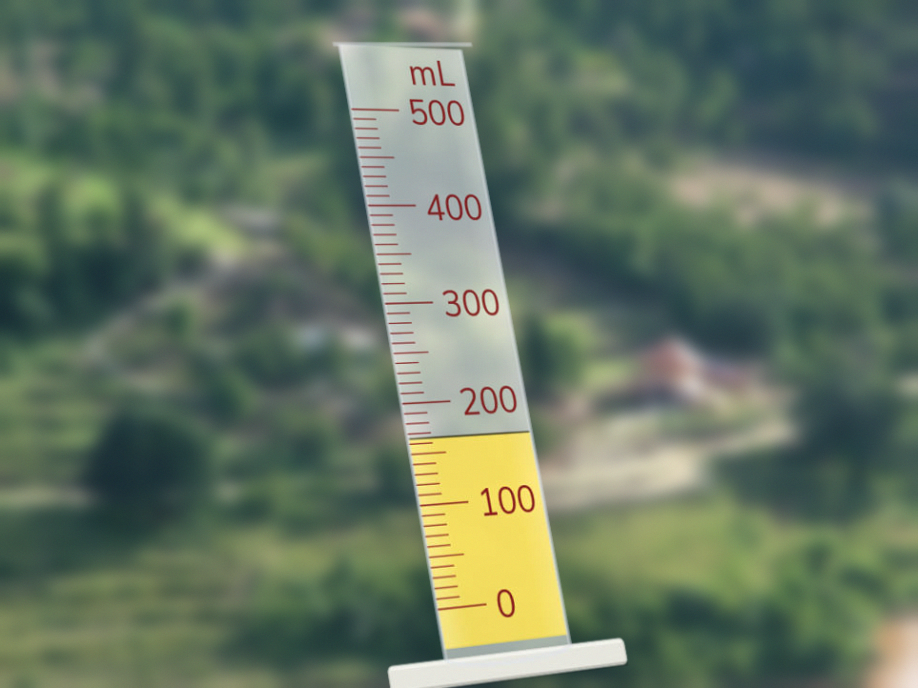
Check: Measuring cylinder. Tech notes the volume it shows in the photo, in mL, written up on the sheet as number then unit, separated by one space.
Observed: 165 mL
